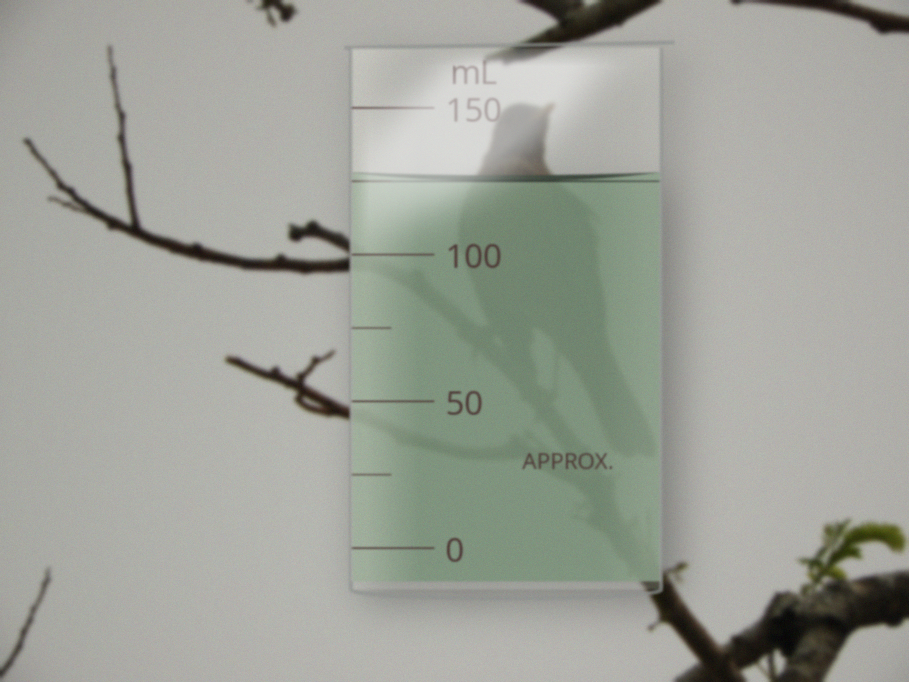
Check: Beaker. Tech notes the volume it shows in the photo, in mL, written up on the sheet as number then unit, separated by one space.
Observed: 125 mL
